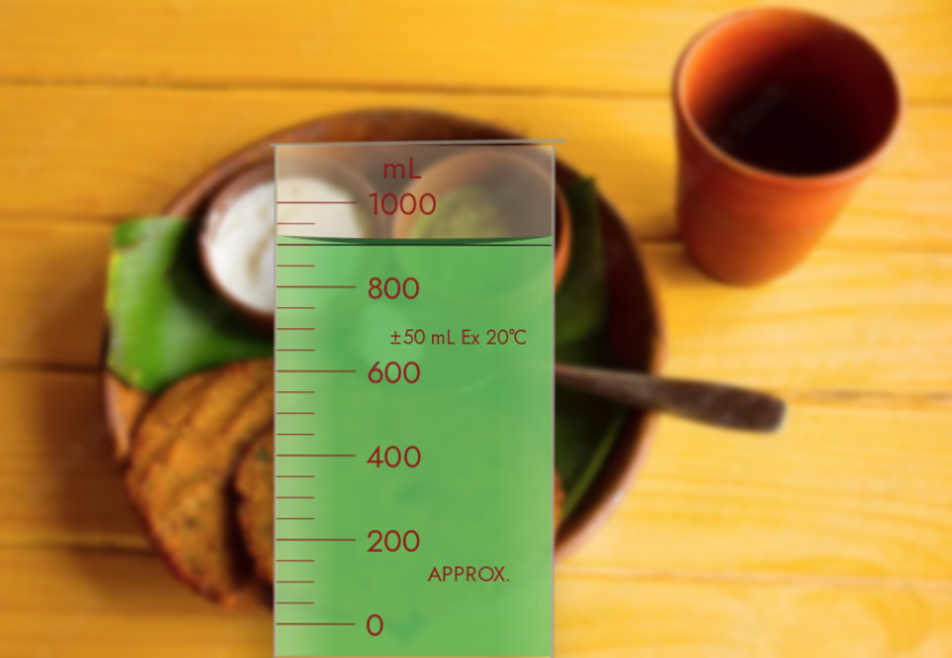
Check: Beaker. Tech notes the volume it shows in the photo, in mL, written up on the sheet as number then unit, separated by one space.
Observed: 900 mL
